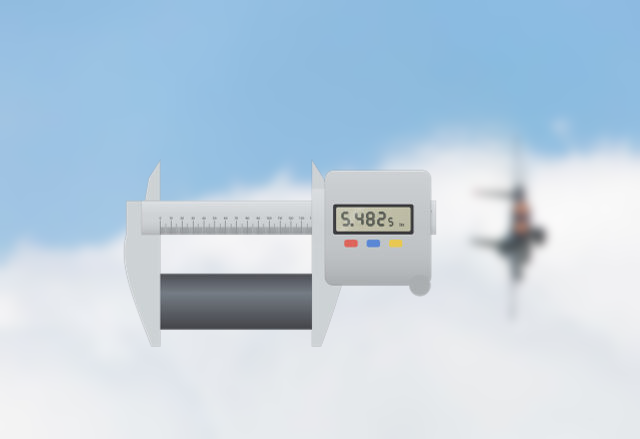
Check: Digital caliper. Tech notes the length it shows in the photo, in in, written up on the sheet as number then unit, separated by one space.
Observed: 5.4825 in
